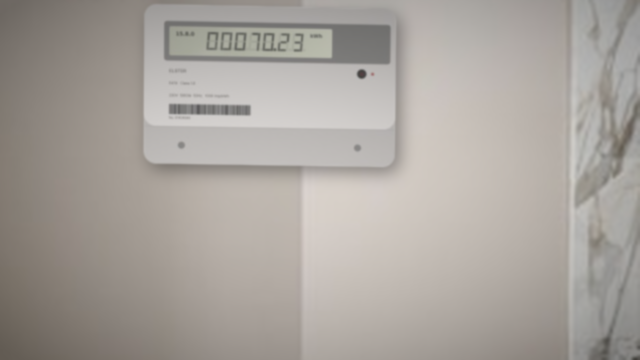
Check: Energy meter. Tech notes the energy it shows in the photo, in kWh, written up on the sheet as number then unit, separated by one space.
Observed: 70.23 kWh
